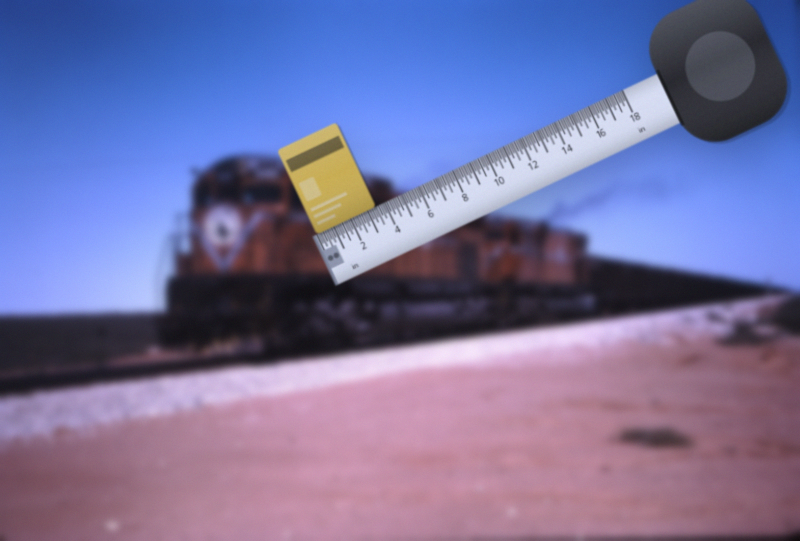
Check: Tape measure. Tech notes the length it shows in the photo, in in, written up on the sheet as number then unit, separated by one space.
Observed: 3.5 in
